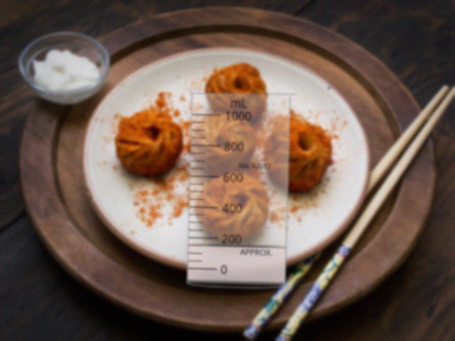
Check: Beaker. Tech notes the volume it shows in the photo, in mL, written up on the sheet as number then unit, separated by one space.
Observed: 150 mL
